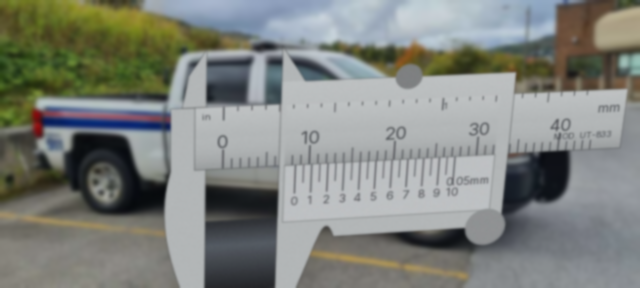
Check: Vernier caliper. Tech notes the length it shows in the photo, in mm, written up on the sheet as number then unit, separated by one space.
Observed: 8.4 mm
